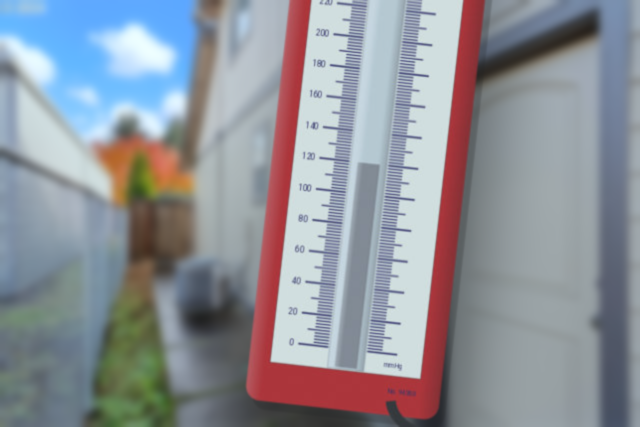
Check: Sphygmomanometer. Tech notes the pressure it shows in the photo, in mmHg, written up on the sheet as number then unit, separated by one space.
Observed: 120 mmHg
